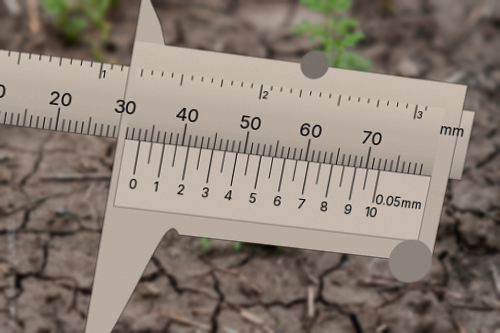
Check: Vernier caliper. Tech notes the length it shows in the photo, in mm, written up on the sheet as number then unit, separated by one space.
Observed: 33.2 mm
